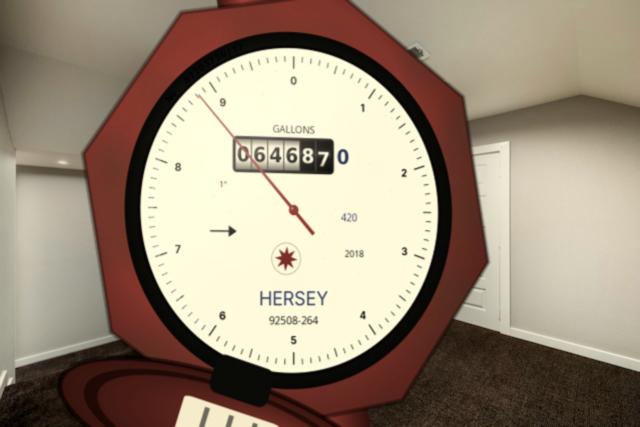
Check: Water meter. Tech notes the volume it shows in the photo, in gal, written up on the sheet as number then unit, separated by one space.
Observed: 646868.8 gal
